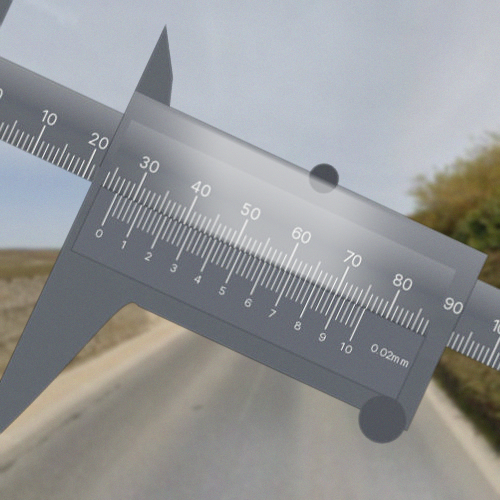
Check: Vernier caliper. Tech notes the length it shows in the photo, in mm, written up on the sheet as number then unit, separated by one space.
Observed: 26.8 mm
